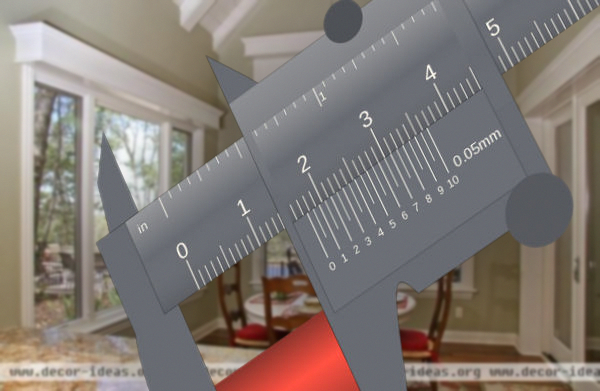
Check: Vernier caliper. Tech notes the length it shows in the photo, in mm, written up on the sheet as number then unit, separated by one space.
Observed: 17.6 mm
